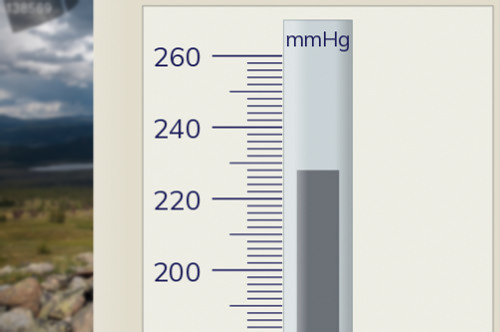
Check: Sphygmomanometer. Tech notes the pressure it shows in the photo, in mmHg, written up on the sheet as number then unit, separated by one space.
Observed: 228 mmHg
